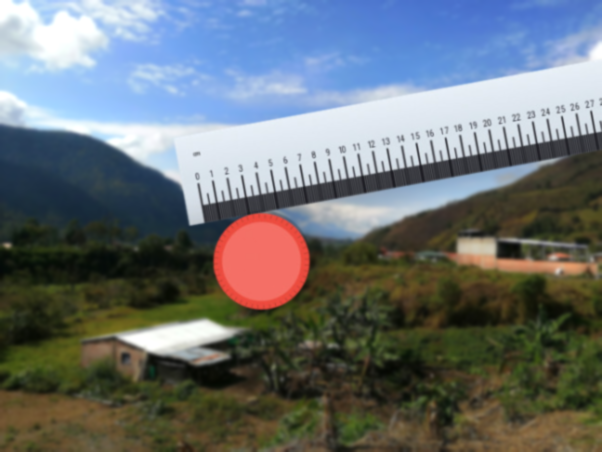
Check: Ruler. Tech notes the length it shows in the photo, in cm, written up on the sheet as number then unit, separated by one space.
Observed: 6.5 cm
